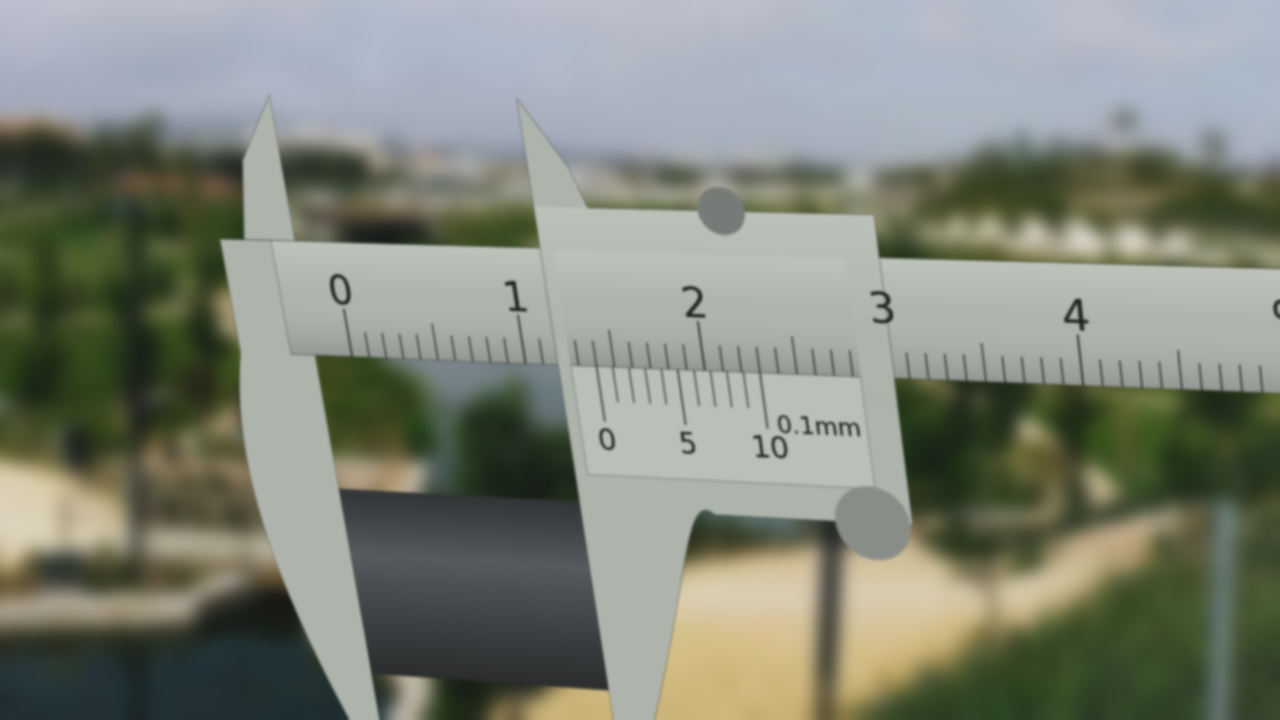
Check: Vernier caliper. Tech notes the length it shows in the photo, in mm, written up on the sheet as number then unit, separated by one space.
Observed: 14.0 mm
